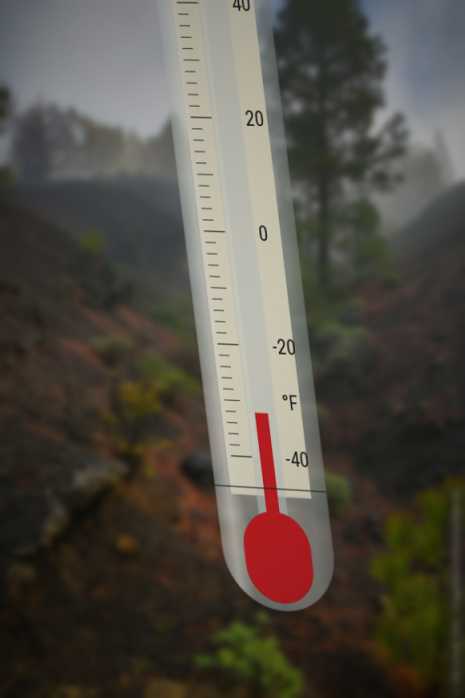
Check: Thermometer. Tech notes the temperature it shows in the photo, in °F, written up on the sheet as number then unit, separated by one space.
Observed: -32 °F
